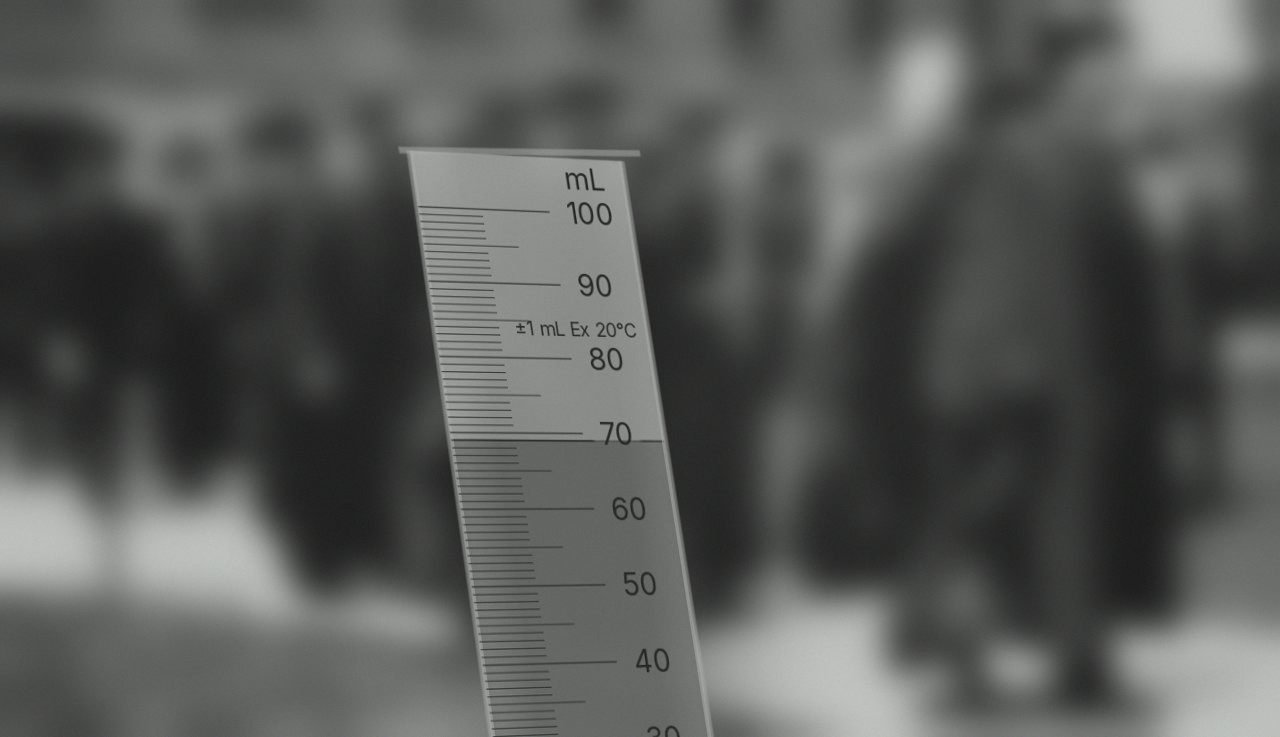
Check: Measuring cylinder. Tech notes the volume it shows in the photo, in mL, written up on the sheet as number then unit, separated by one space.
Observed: 69 mL
